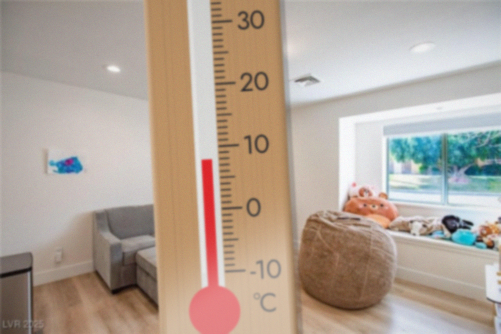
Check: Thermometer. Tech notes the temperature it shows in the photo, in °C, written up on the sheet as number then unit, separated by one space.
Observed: 8 °C
